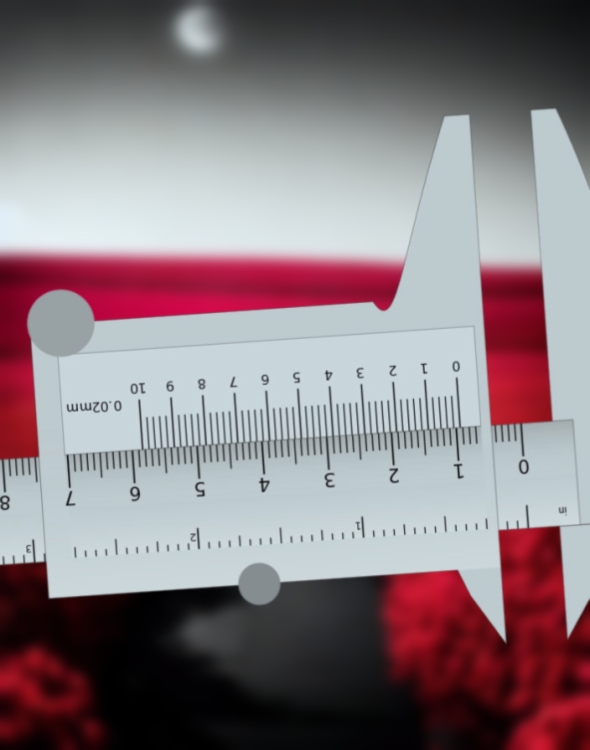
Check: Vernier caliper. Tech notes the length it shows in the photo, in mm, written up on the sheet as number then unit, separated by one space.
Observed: 9.4 mm
